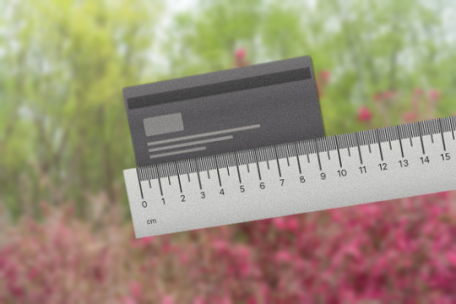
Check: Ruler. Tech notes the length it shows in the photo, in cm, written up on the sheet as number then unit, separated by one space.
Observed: 9.5 cm
